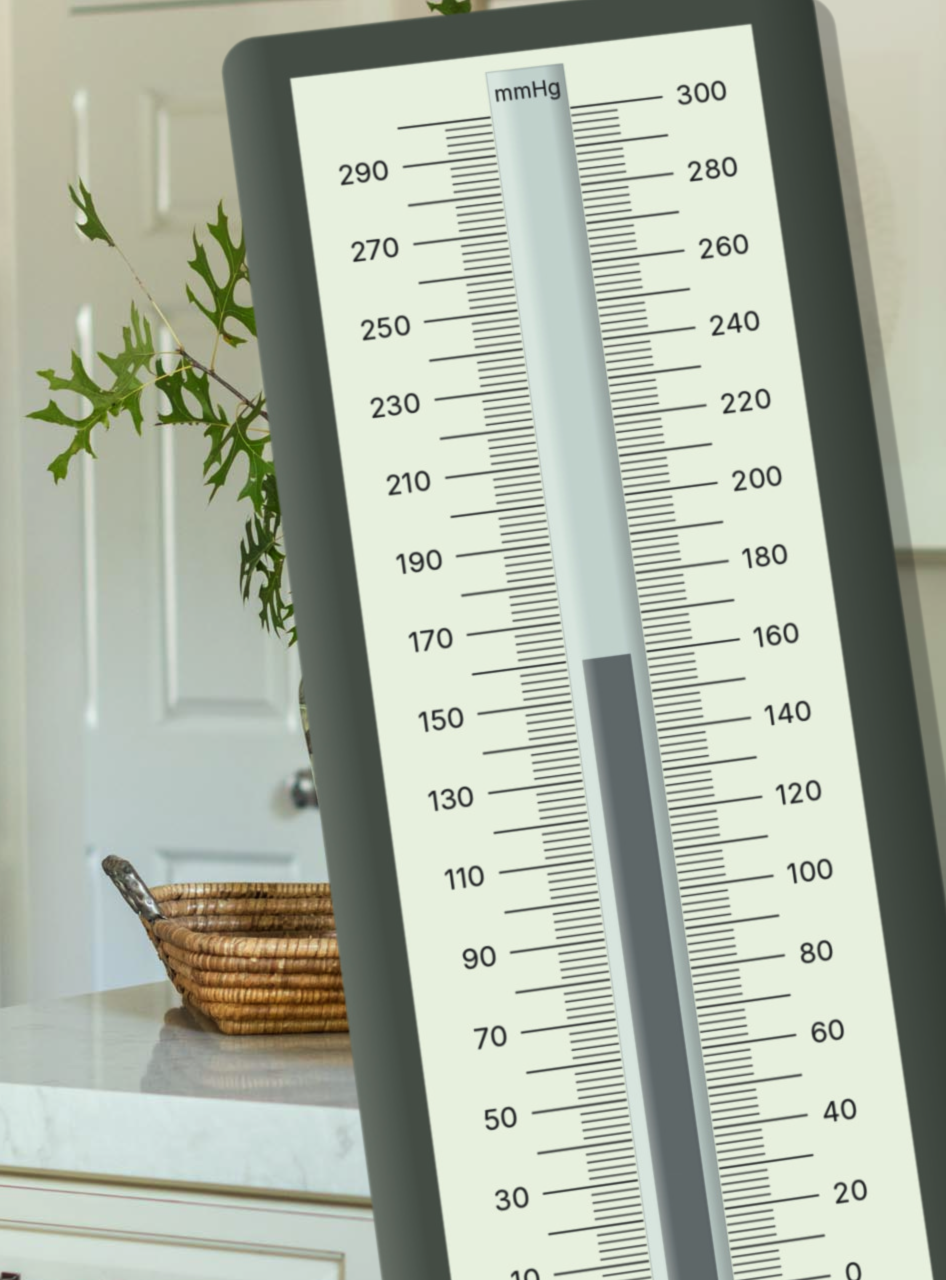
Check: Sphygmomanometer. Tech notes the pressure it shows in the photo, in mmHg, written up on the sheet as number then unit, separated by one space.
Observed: 160 mmHg
